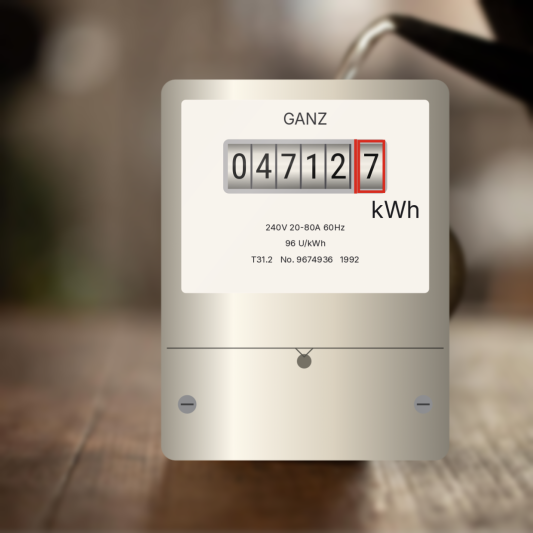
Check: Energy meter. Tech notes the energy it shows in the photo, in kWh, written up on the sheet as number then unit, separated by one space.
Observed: 4712.7 kWh
